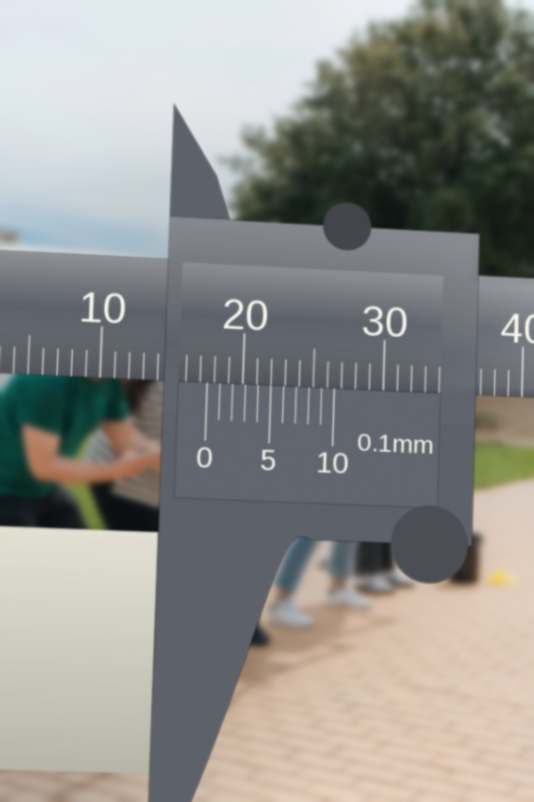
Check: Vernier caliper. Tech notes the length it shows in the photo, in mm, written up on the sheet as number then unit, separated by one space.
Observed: 17.5 mm
